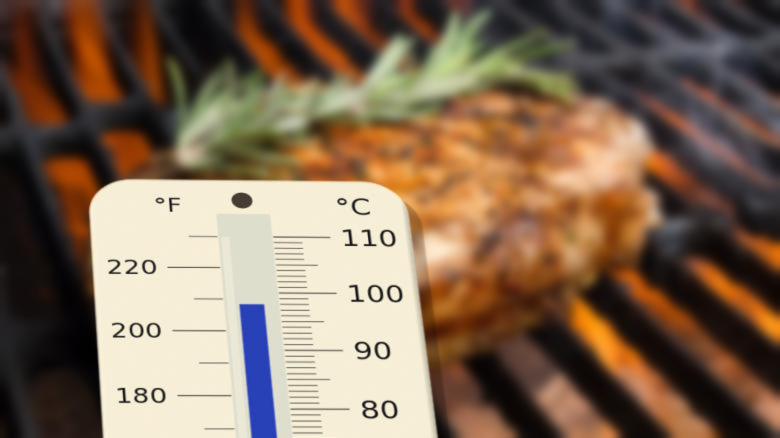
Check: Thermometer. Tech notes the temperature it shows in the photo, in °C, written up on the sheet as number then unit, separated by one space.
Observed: 98 °C
